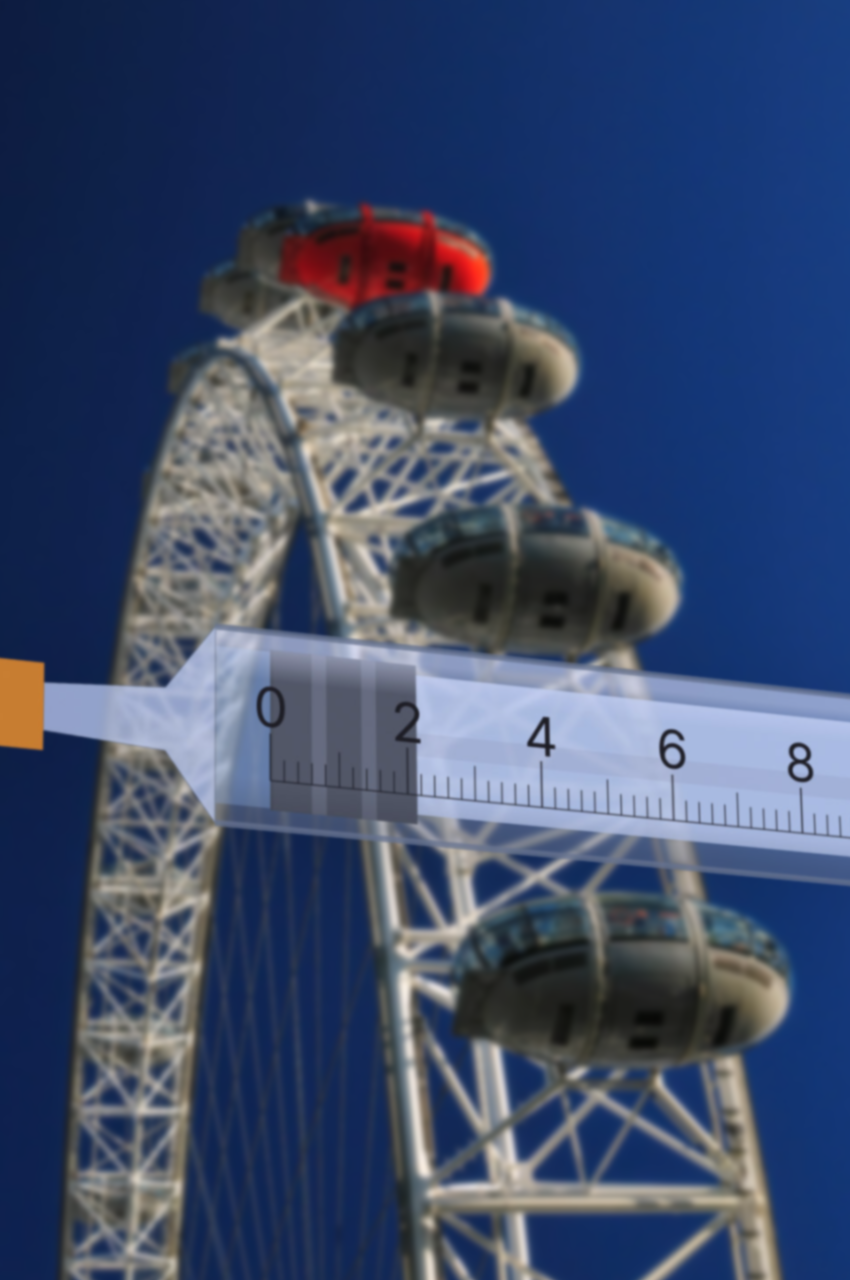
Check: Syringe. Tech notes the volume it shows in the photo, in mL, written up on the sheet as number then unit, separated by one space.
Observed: 0 mL
